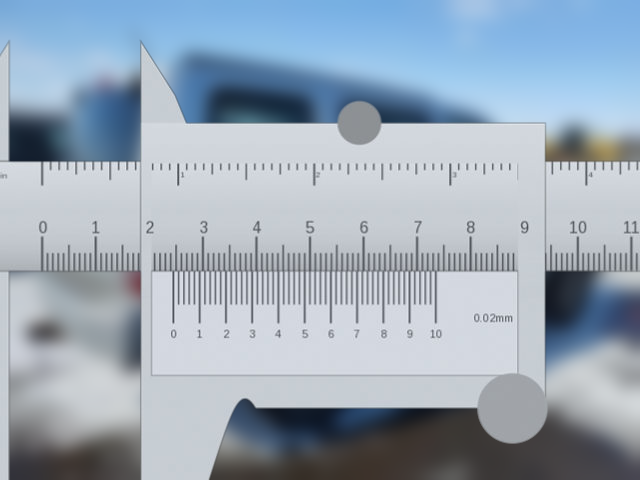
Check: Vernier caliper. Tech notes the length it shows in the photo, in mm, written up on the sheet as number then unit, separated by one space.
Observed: 24.5 mm
